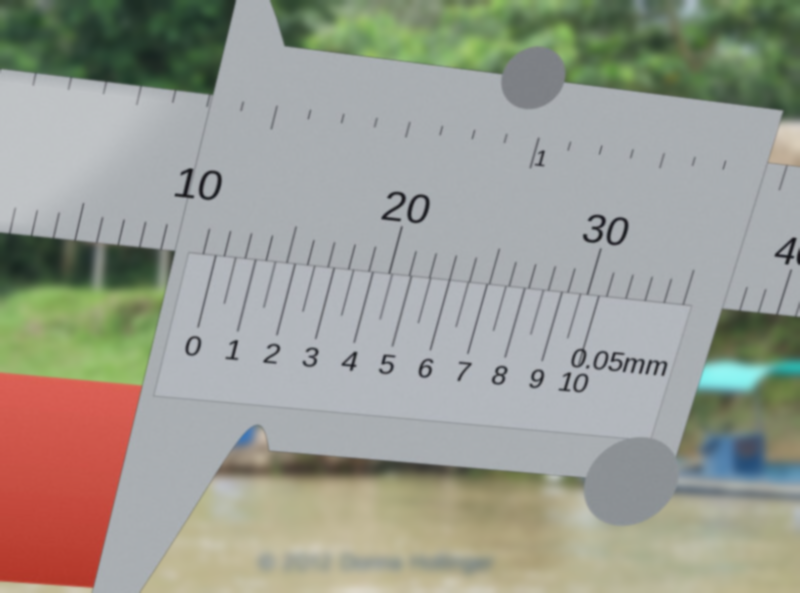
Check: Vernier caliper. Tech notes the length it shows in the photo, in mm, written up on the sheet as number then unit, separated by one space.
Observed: 11.6 mm
